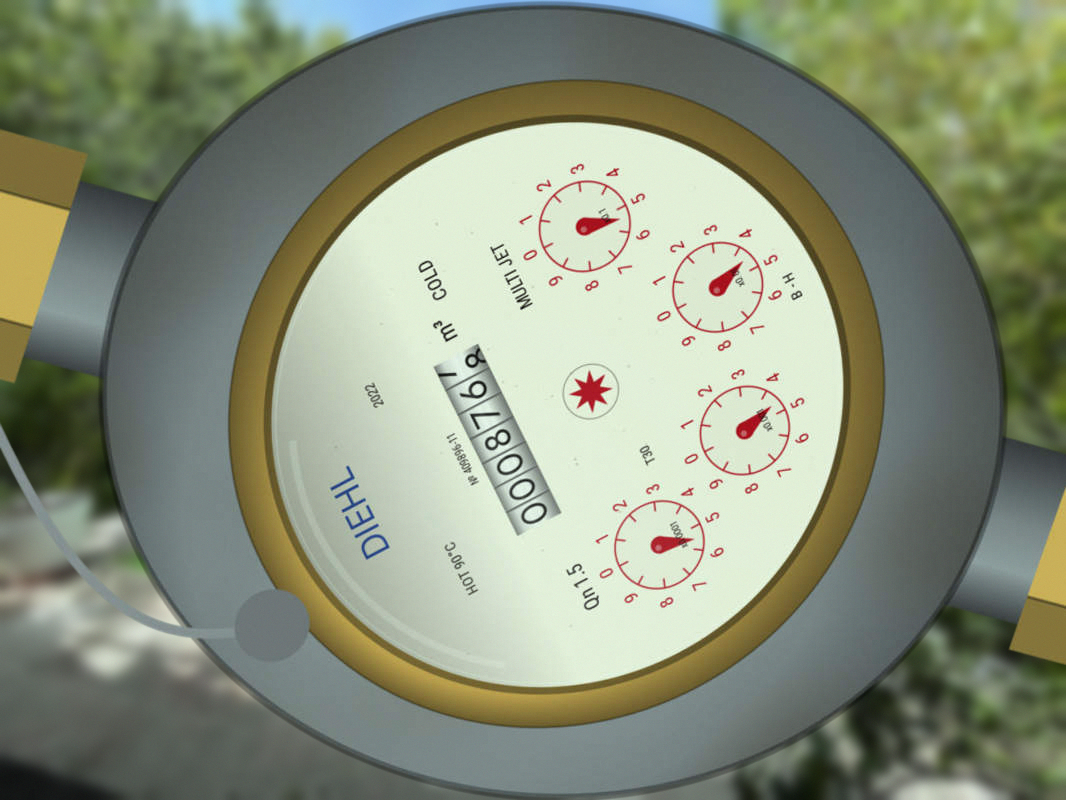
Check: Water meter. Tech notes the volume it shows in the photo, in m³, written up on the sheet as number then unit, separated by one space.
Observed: 8767.5445 m³
